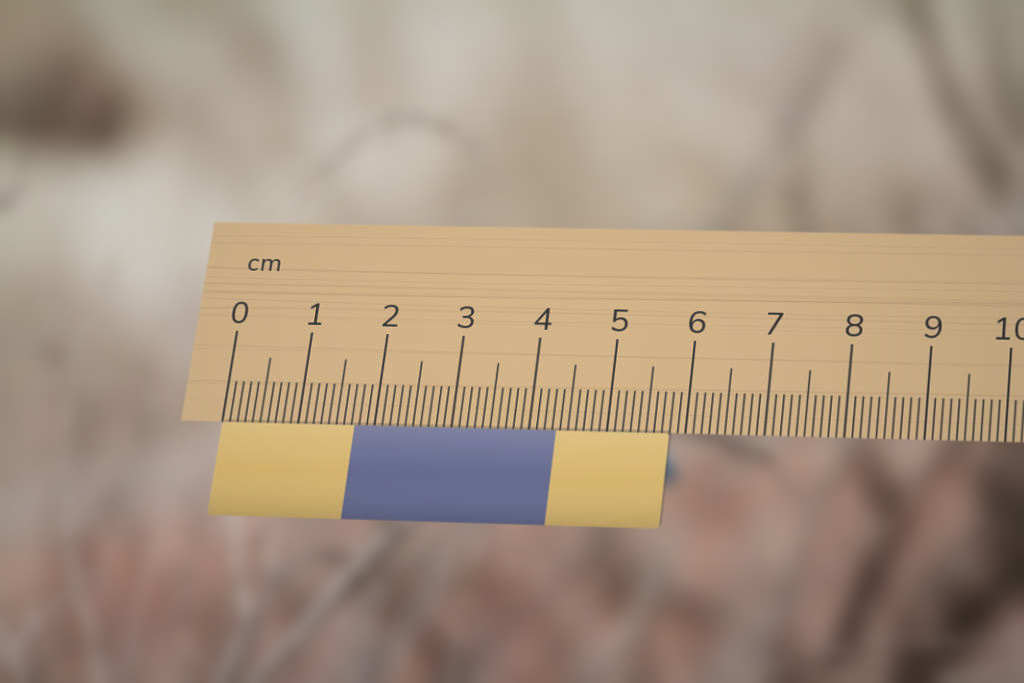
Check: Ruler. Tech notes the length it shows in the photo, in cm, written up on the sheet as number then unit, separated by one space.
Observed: 5.8 cm
